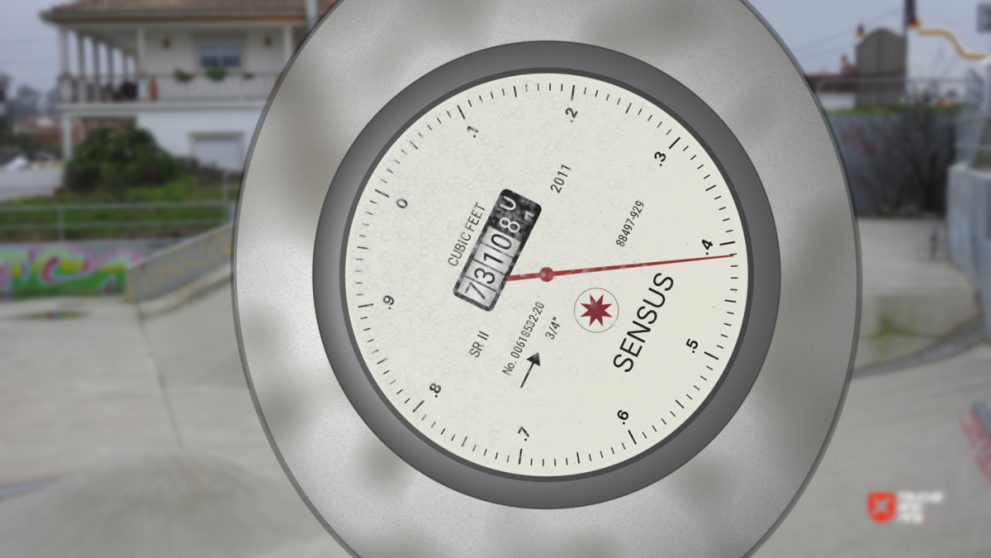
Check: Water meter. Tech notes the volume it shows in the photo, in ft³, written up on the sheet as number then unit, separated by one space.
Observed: 731080.41 ft³
